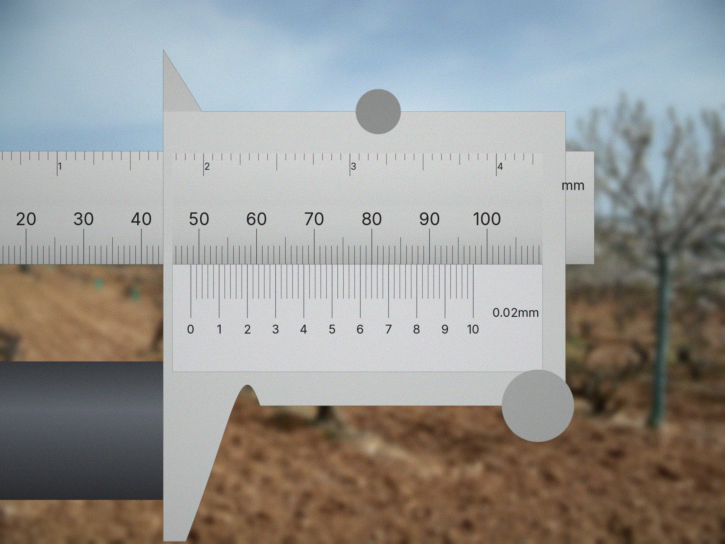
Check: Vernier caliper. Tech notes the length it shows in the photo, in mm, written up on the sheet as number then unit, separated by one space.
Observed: 48.6 mm
